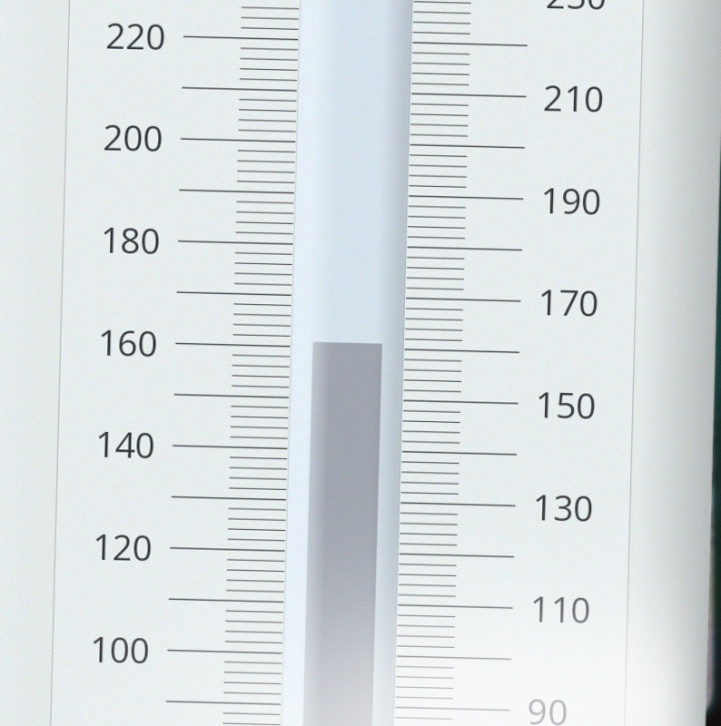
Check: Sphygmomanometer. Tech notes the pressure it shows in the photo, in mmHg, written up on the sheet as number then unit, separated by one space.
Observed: 161 mmHg
